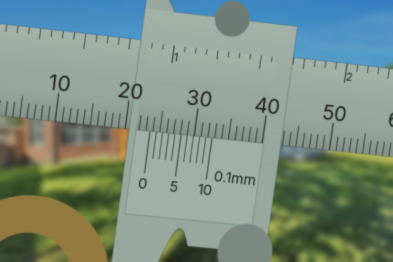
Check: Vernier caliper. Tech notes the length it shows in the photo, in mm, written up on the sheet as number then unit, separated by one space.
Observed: 23.6 mm
